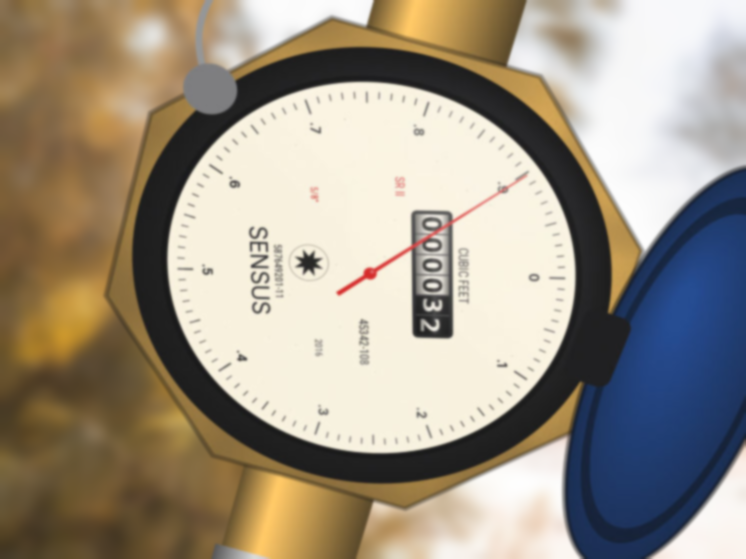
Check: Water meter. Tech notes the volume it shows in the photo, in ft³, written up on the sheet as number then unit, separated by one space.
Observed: 31.90 ft³
